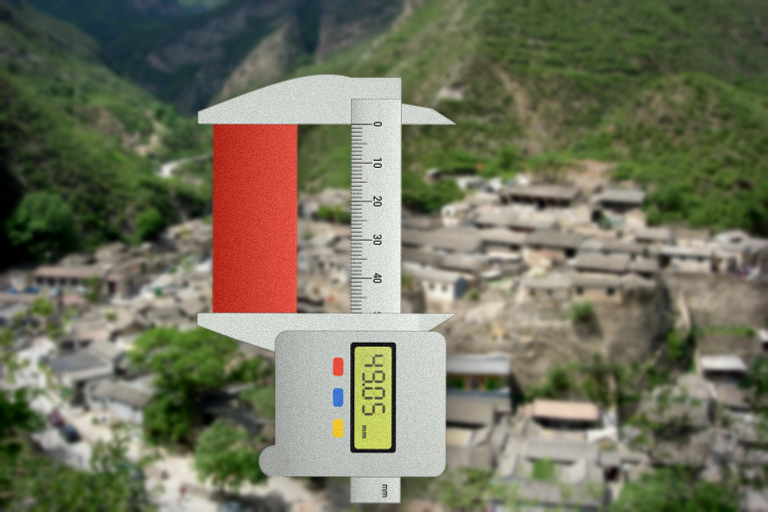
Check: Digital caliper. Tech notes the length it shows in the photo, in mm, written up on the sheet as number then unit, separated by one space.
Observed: 49.05 mm
